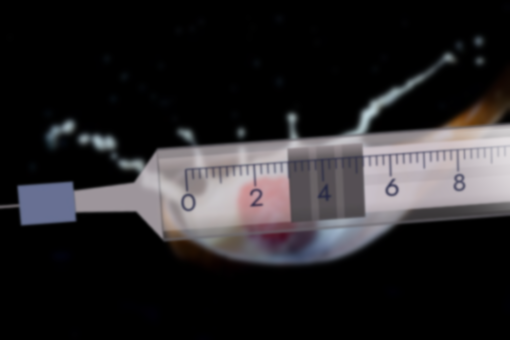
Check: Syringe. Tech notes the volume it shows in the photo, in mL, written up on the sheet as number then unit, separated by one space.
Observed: 3 mL
